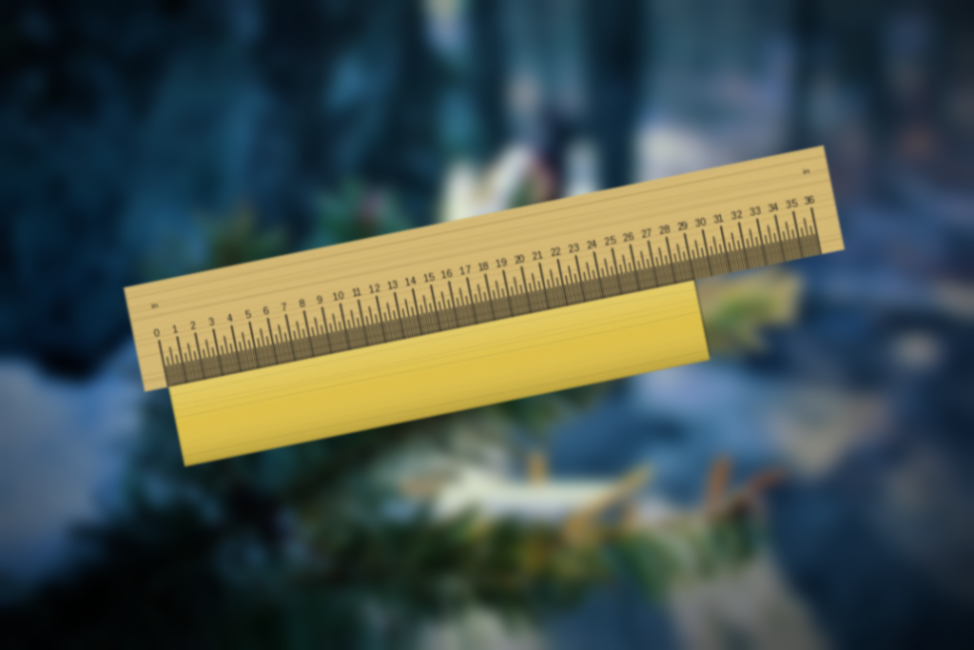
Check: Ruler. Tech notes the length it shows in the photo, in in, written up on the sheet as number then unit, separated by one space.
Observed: 29 in
